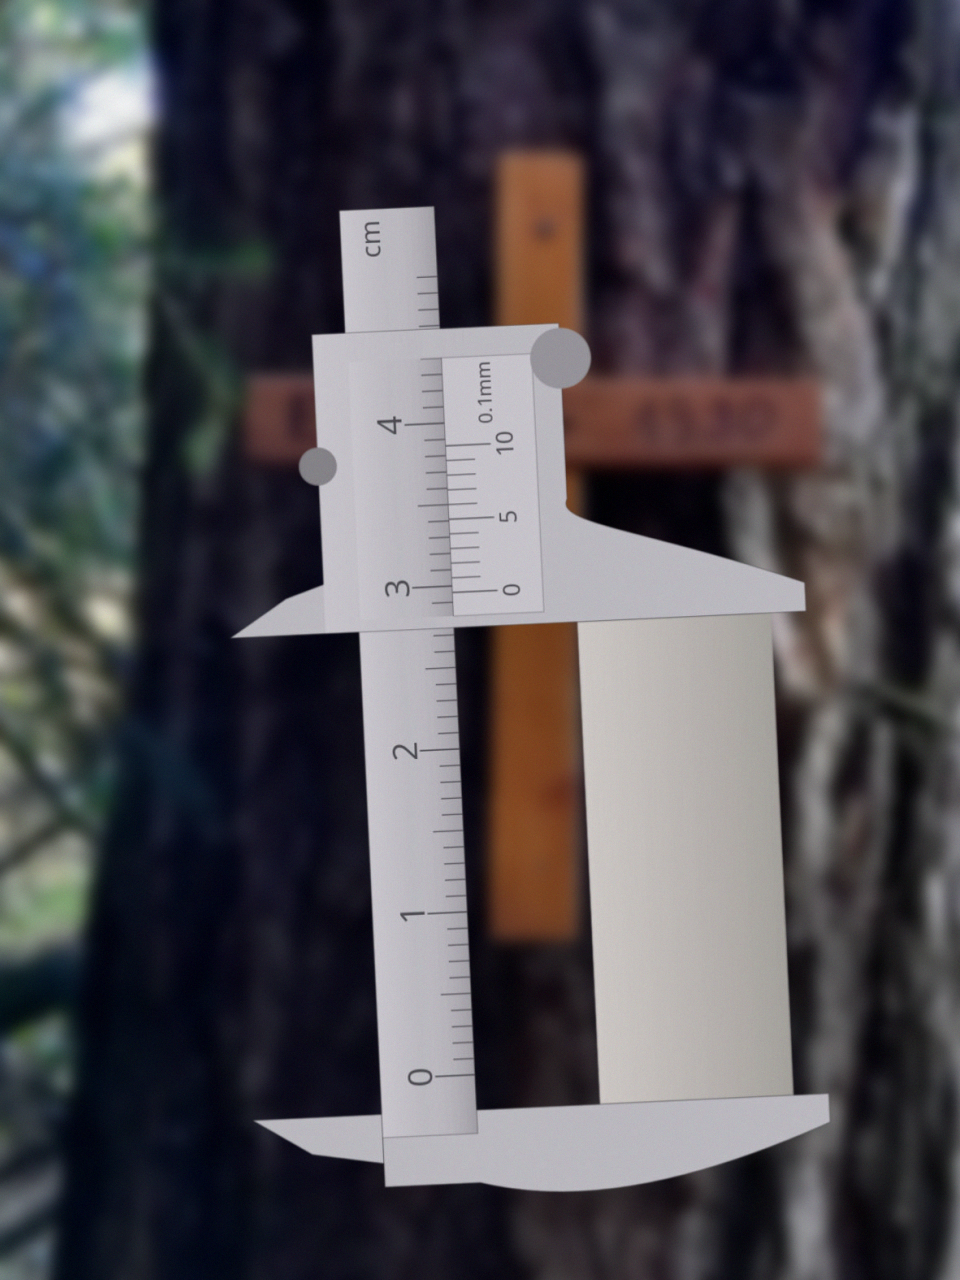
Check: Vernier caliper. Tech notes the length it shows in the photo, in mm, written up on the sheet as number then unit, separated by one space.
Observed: 29.6 mm
